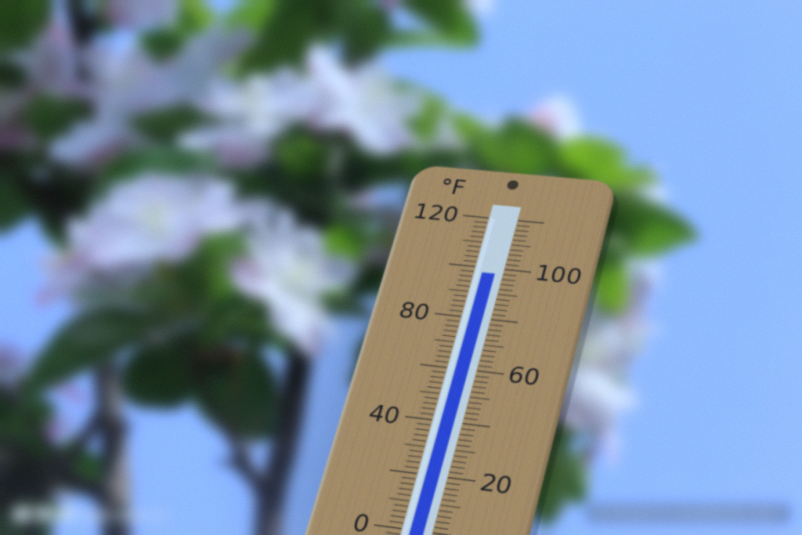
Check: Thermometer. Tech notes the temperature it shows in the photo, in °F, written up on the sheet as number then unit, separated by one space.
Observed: 98 °F
